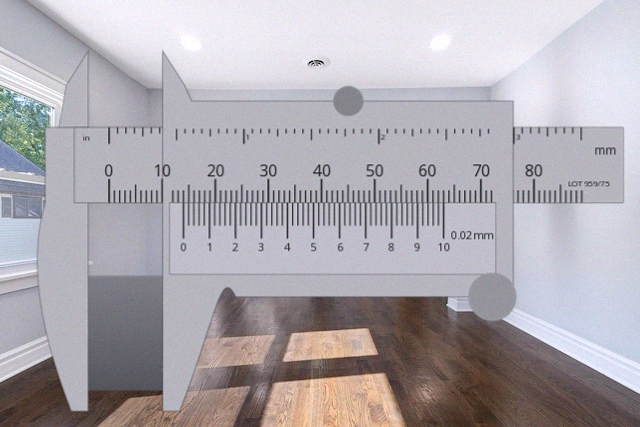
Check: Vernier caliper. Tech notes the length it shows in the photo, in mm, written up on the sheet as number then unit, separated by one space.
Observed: 14.0 mm
